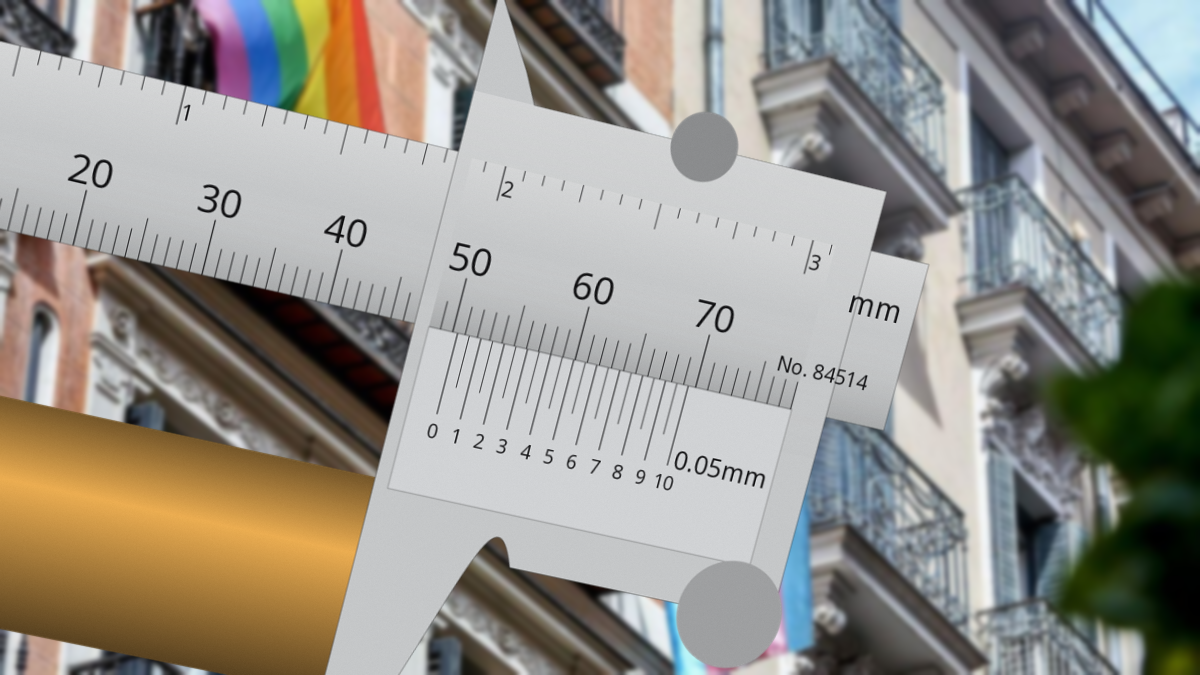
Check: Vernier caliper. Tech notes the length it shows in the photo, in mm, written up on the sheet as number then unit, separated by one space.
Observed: 50.4 mm
